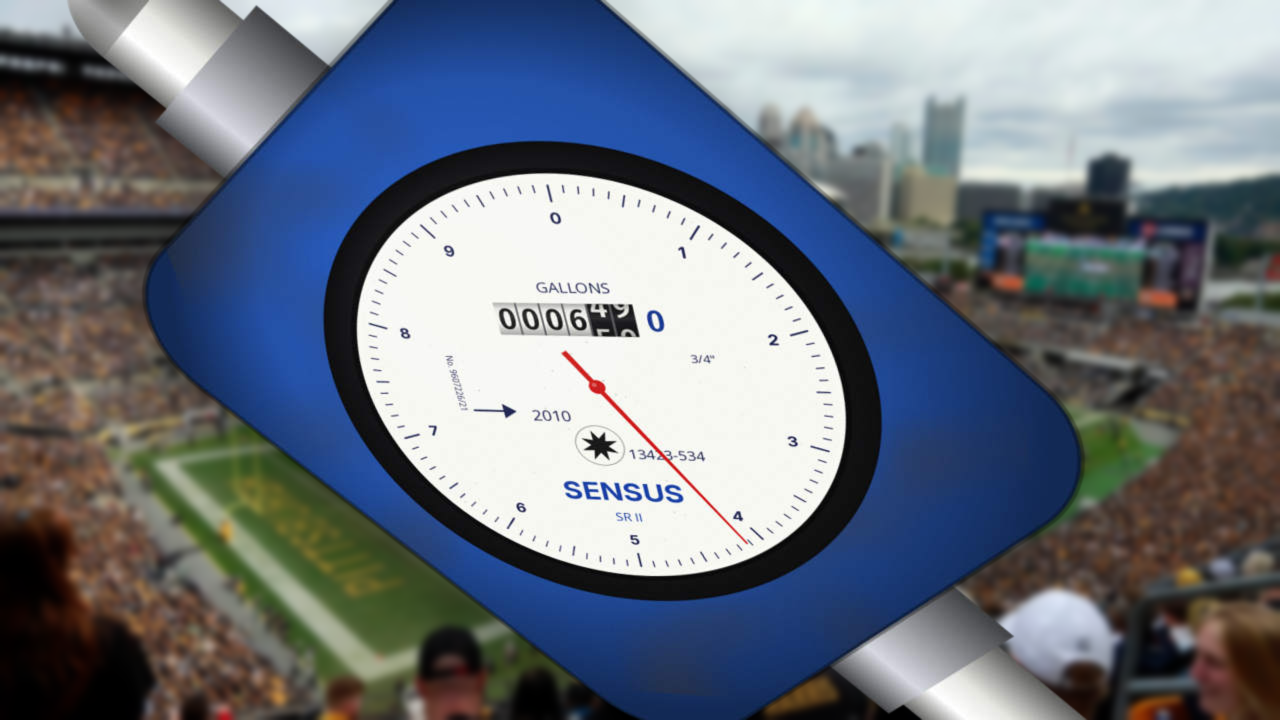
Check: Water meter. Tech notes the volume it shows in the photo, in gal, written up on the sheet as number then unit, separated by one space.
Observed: 6494.1 gal
